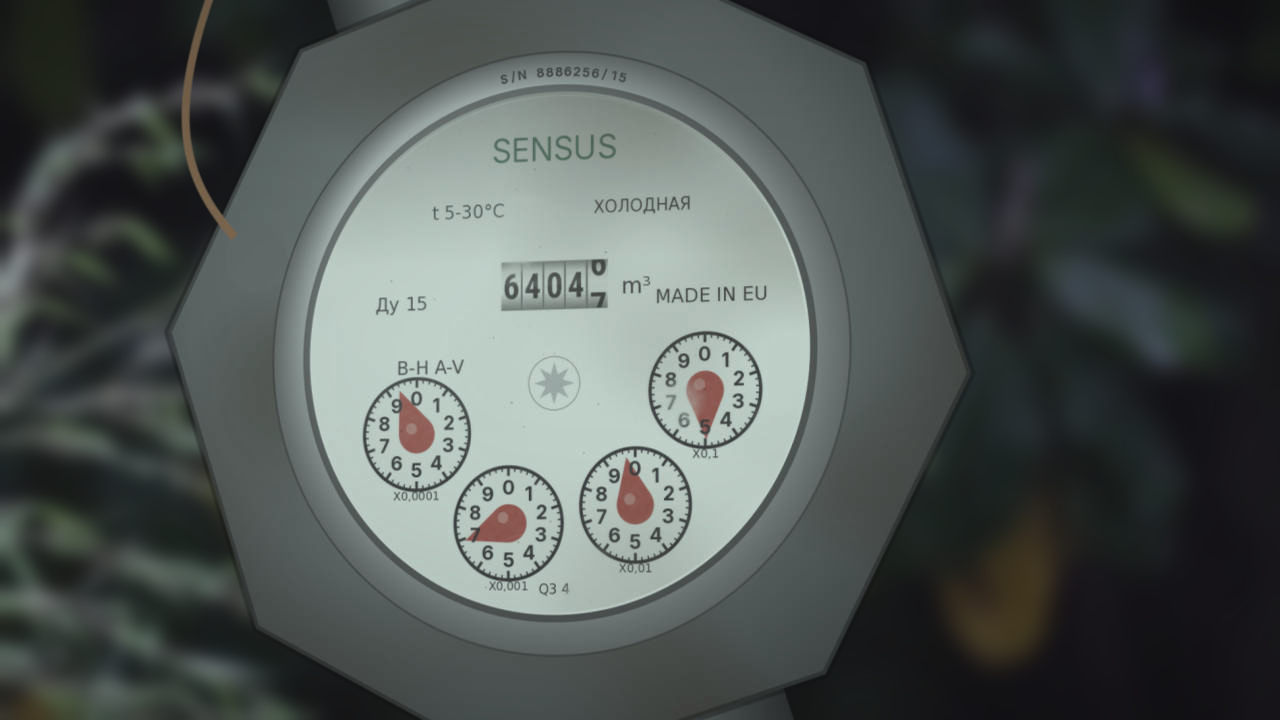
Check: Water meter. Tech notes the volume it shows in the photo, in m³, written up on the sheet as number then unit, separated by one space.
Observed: 64046.4969 m³
